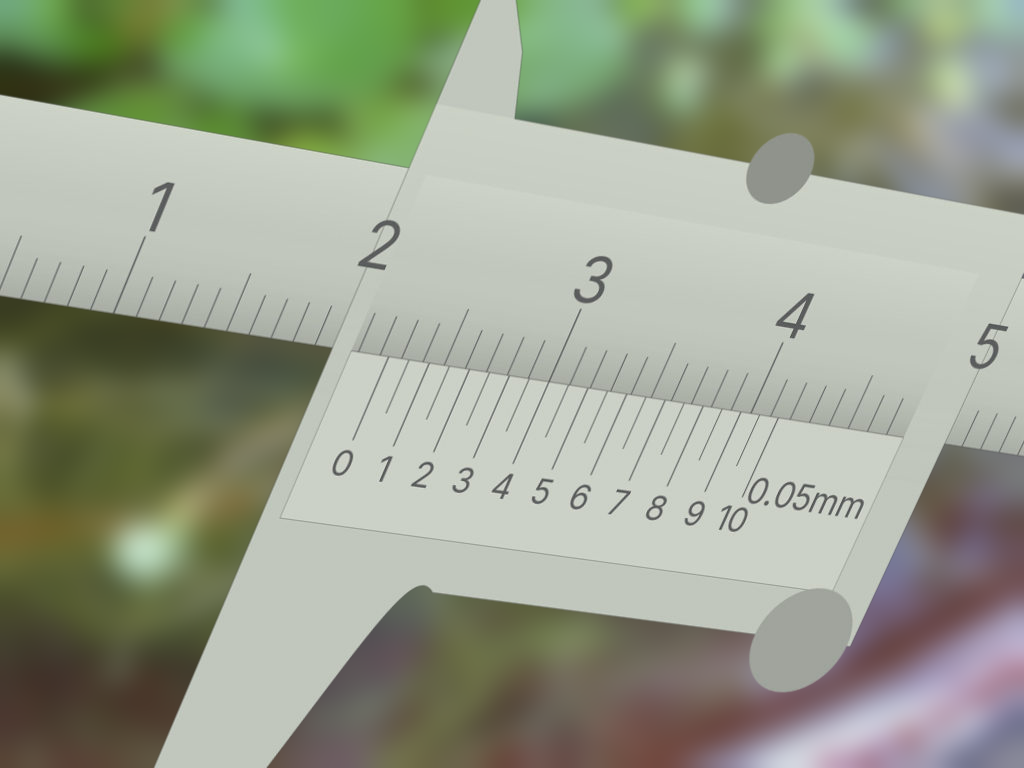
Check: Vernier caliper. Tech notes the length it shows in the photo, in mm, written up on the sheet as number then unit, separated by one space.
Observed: 22.4 mm
